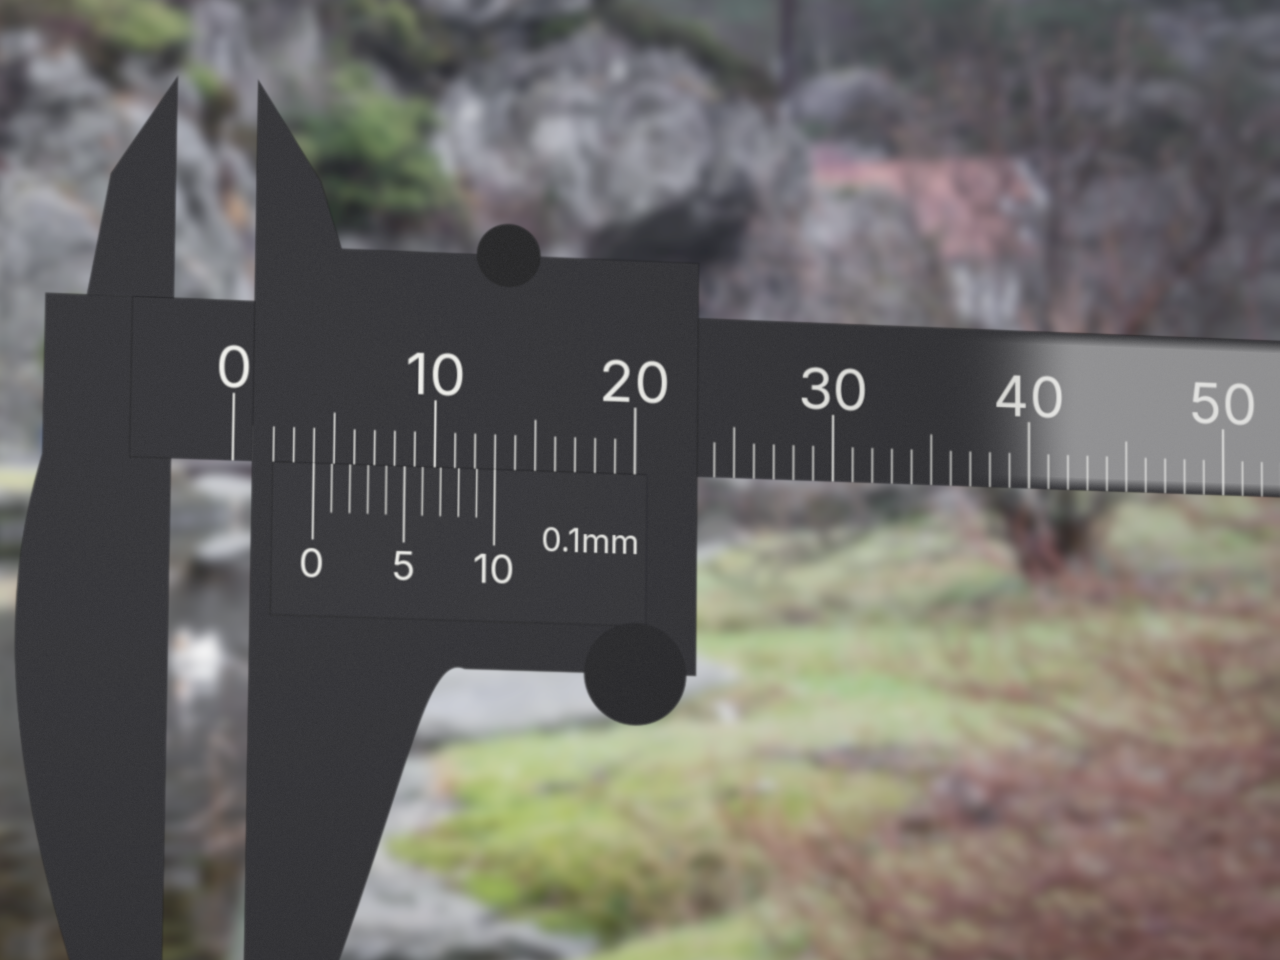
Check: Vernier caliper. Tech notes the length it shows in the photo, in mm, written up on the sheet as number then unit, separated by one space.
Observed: 4.0 mm
